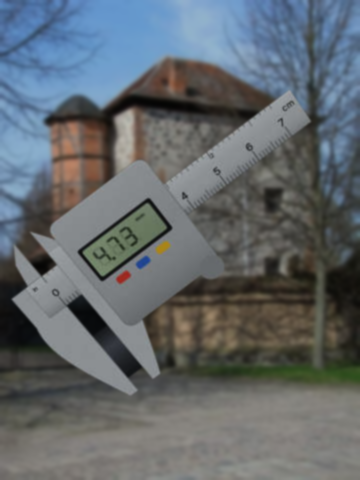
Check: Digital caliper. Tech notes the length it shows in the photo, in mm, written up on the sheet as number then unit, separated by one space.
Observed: 4.73 mm
